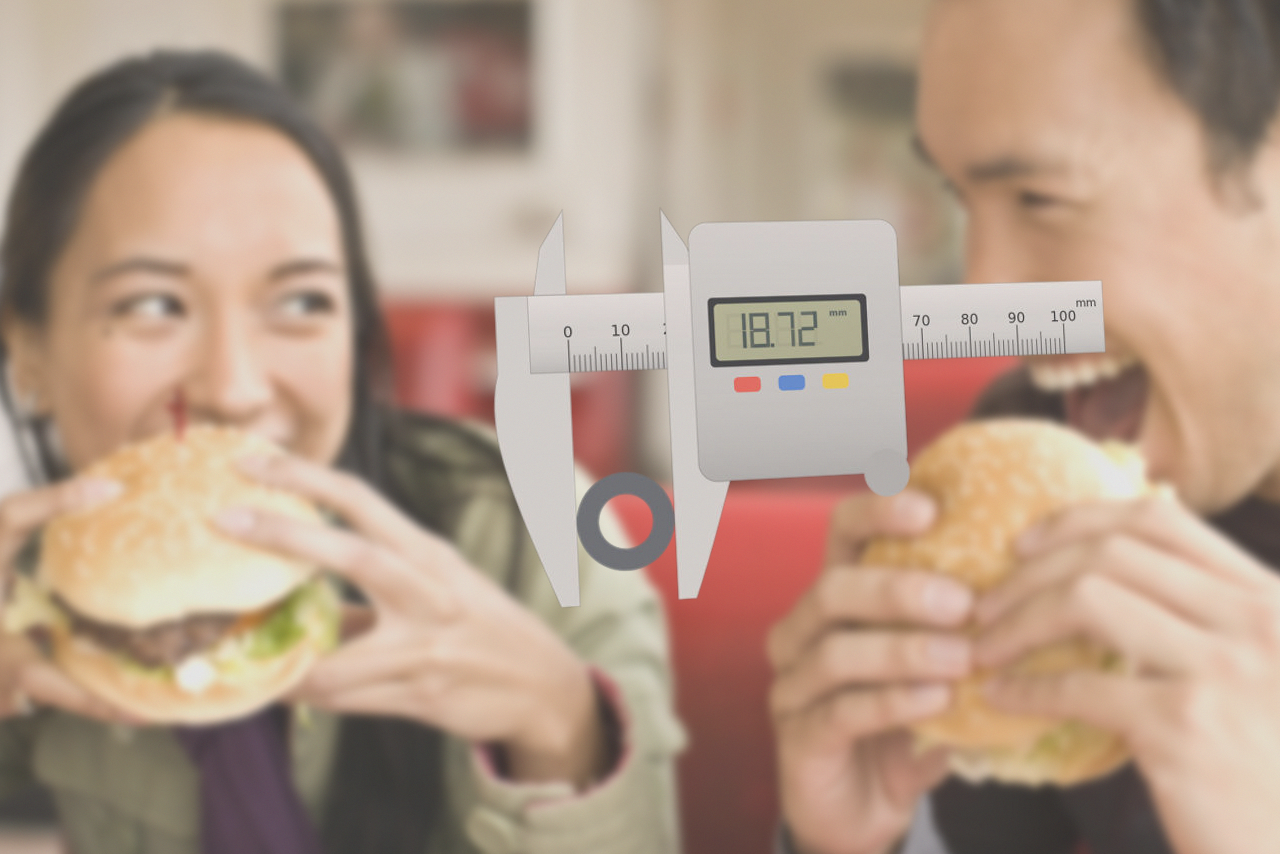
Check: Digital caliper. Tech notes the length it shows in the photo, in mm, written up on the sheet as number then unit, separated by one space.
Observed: 18.72 mm
